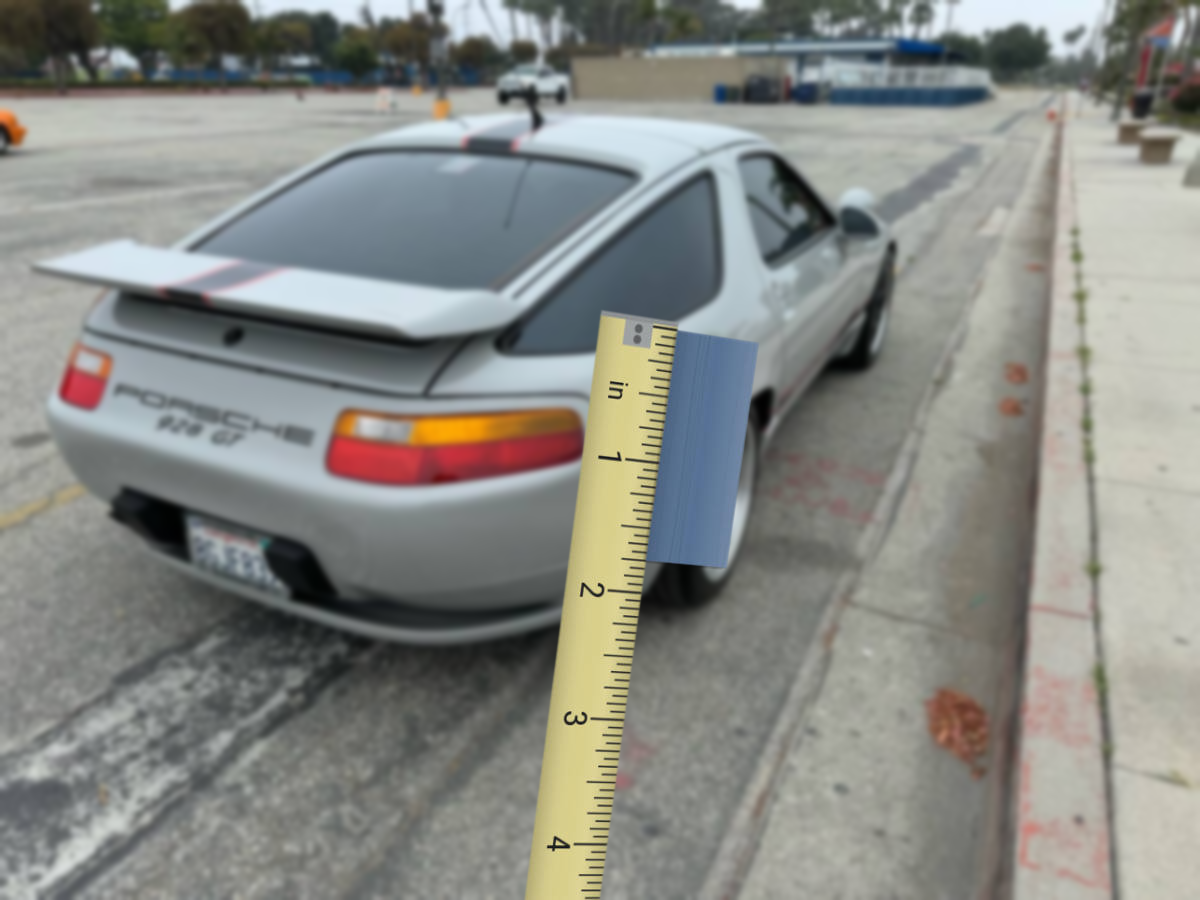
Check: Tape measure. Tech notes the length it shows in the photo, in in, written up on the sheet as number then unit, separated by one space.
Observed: 1.75 in
